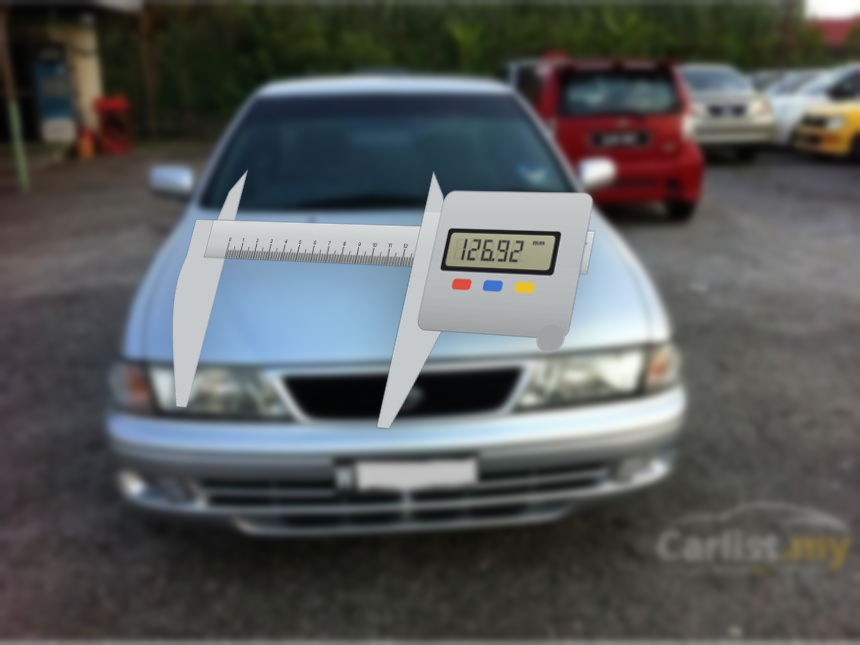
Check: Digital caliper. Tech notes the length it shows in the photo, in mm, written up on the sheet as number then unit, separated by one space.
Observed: 126.92 mm
